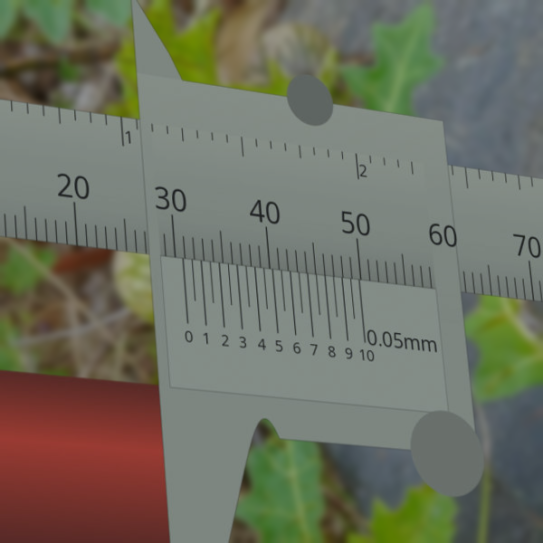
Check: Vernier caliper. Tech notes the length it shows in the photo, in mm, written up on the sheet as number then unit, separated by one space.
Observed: 30.8 mm
